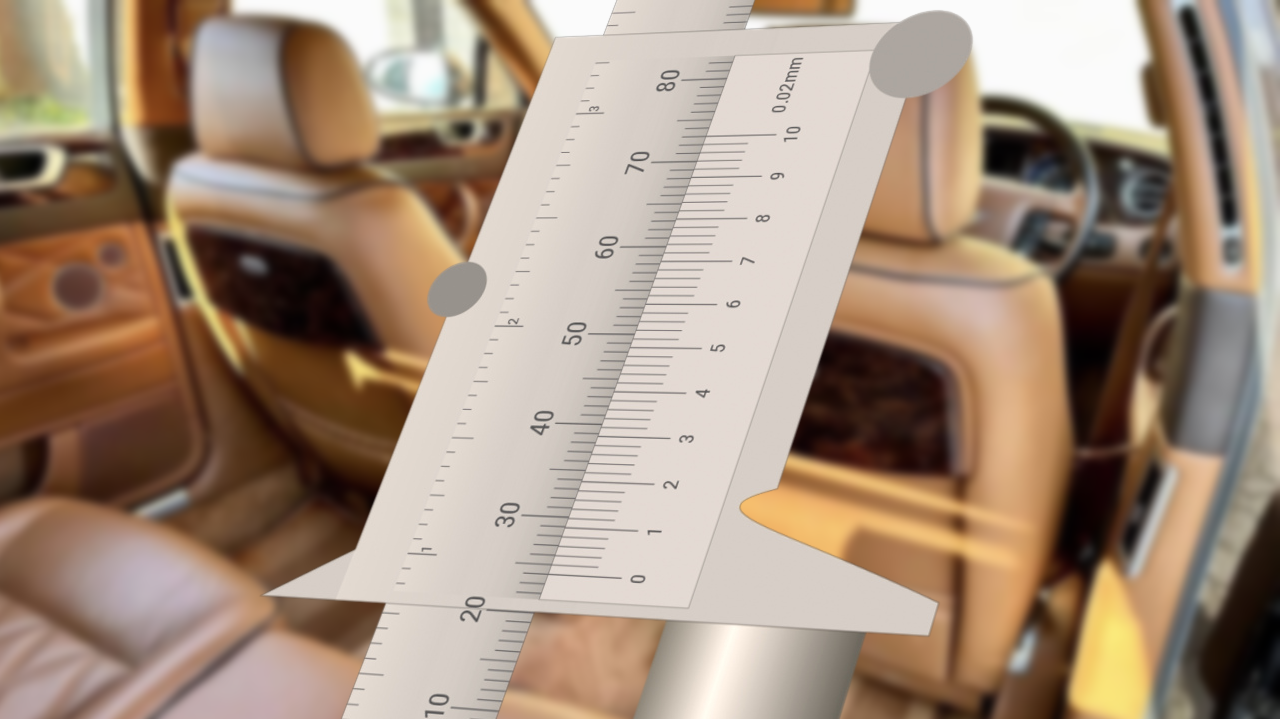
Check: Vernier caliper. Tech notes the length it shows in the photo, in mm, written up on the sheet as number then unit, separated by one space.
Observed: 24.0 mm
